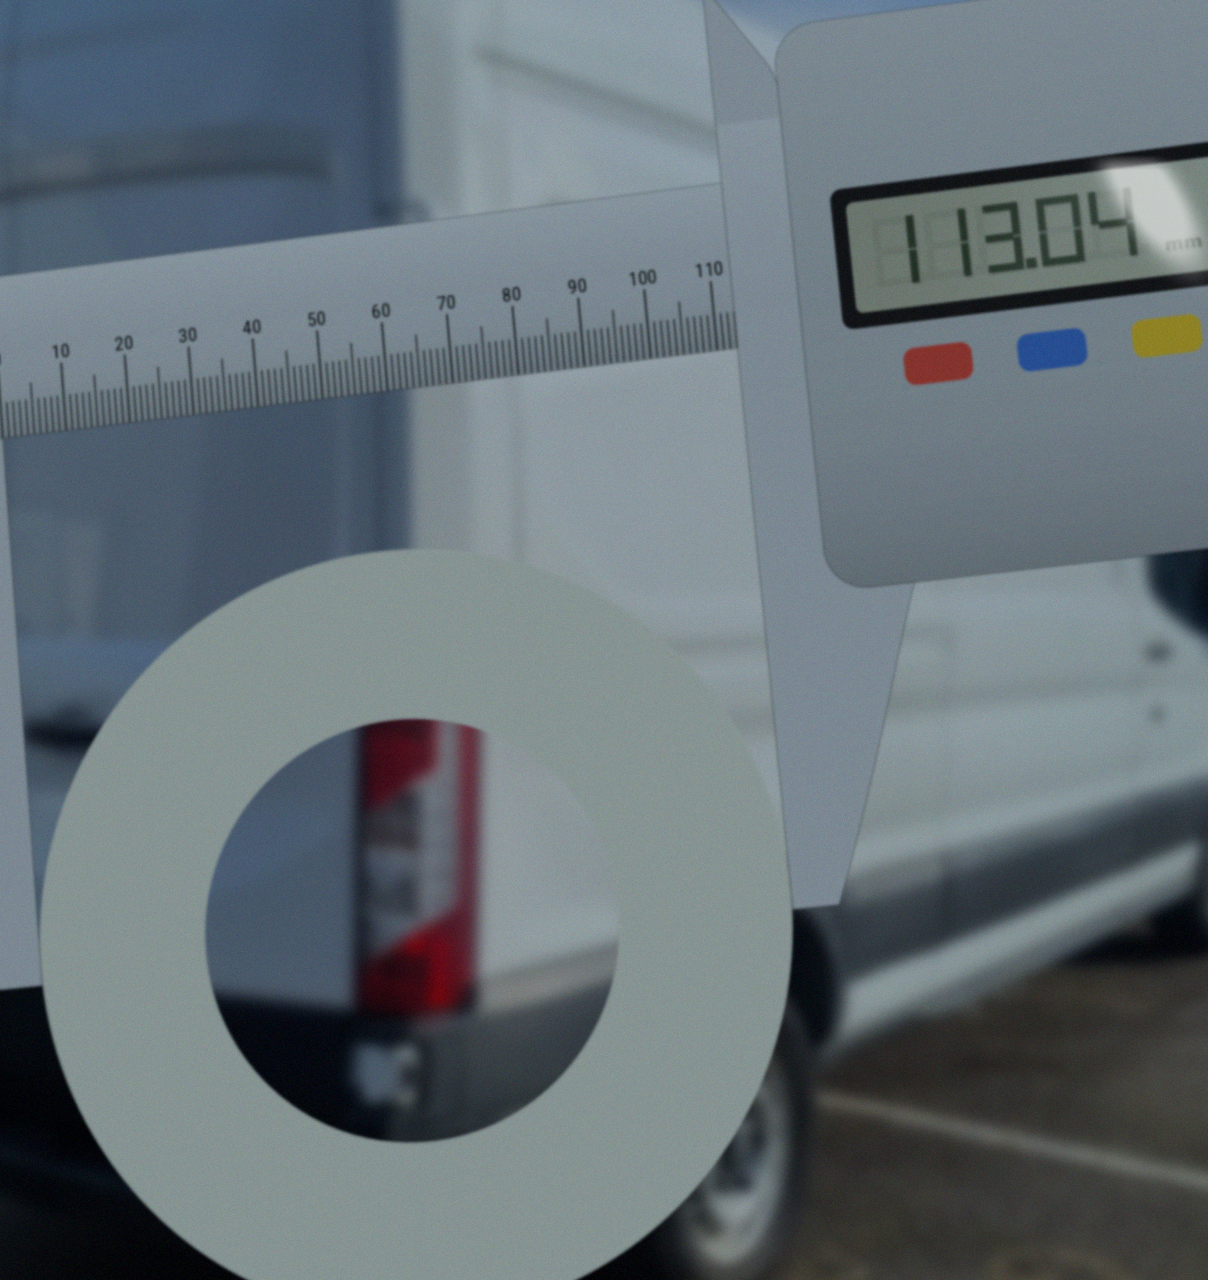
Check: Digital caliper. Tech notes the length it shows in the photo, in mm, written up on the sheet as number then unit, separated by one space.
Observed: 113.04 mm
